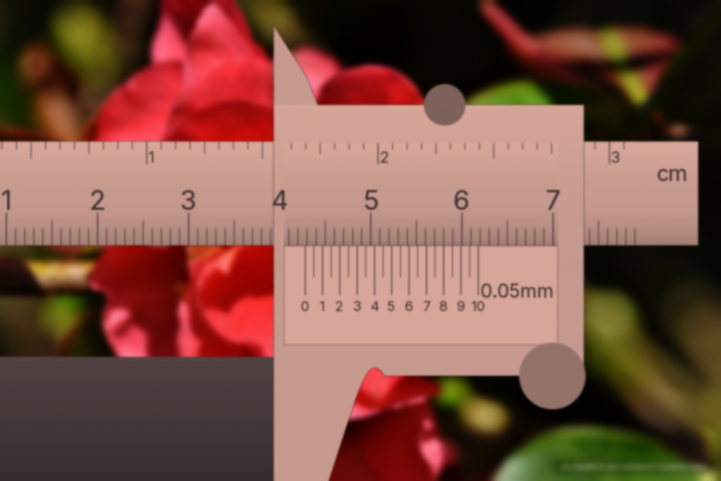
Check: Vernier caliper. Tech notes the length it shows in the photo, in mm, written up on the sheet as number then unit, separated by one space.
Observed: 42.8 mm
